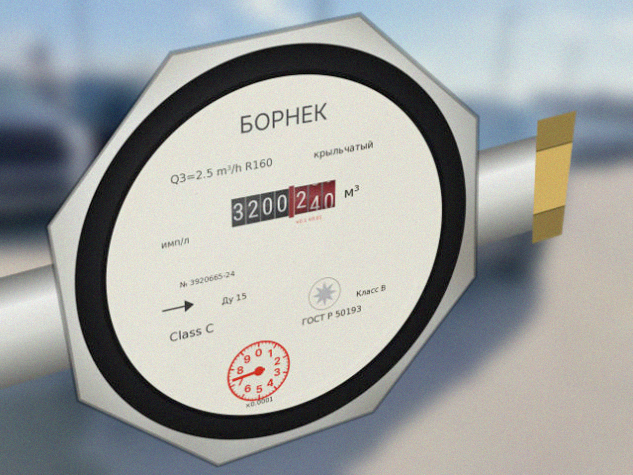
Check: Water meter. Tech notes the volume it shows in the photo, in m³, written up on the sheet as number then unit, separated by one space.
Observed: 3200.2397 m³
